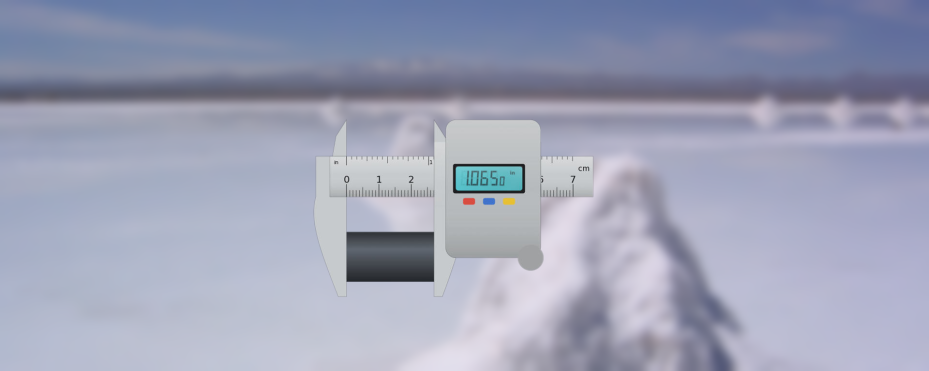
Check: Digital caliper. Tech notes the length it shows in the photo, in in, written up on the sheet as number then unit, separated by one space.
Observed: 1.0650 in
